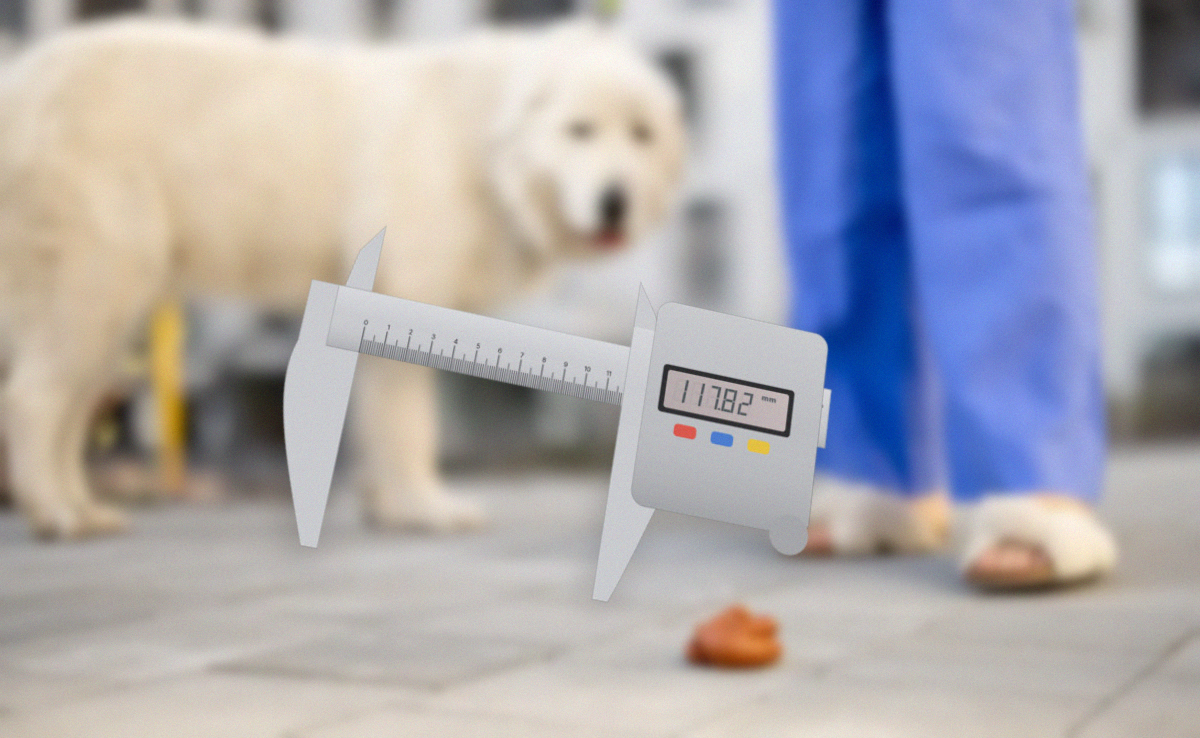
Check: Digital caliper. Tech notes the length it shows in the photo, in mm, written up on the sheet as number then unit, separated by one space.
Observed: 117.82 mm
